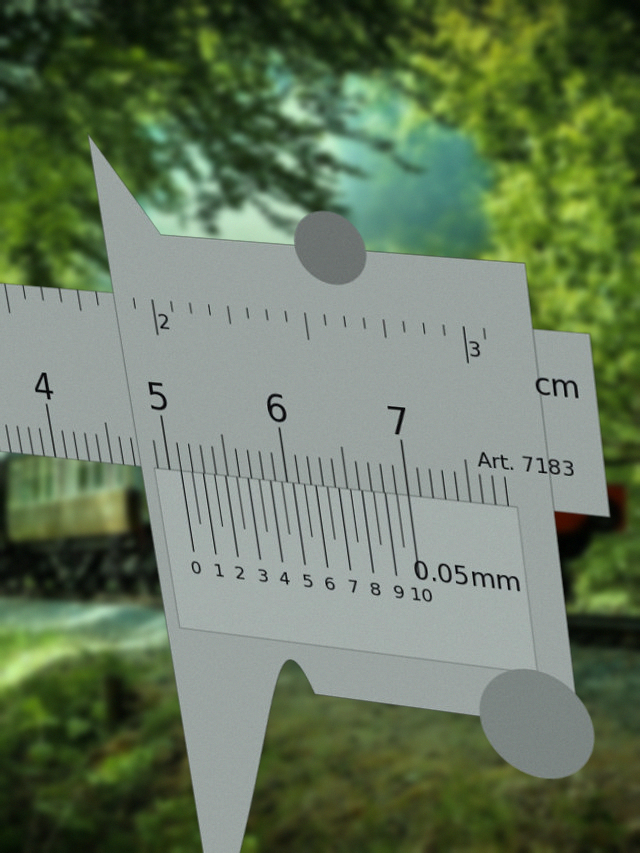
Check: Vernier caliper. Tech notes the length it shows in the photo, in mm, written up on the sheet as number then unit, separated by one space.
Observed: 51.0 mm
